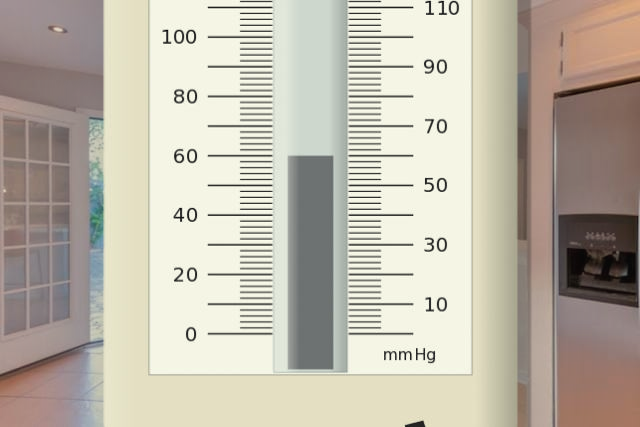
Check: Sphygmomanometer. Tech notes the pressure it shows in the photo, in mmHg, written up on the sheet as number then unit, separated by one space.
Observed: 60 mmHg
